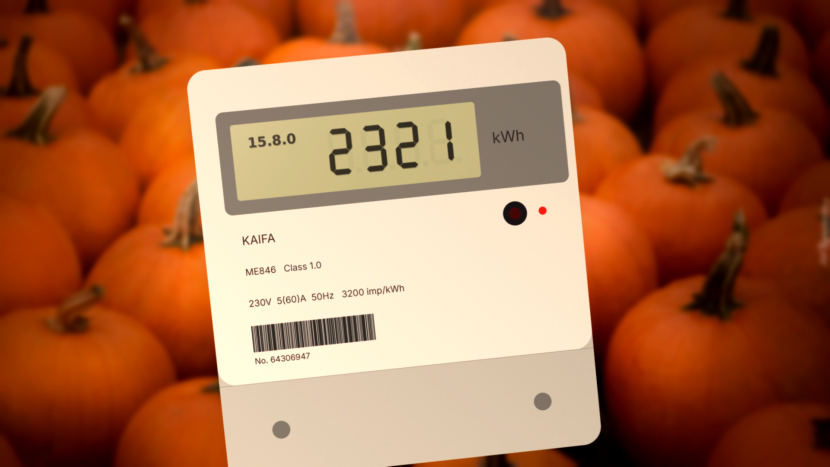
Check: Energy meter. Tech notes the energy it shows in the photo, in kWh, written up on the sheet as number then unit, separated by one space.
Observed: 2321 kWh
